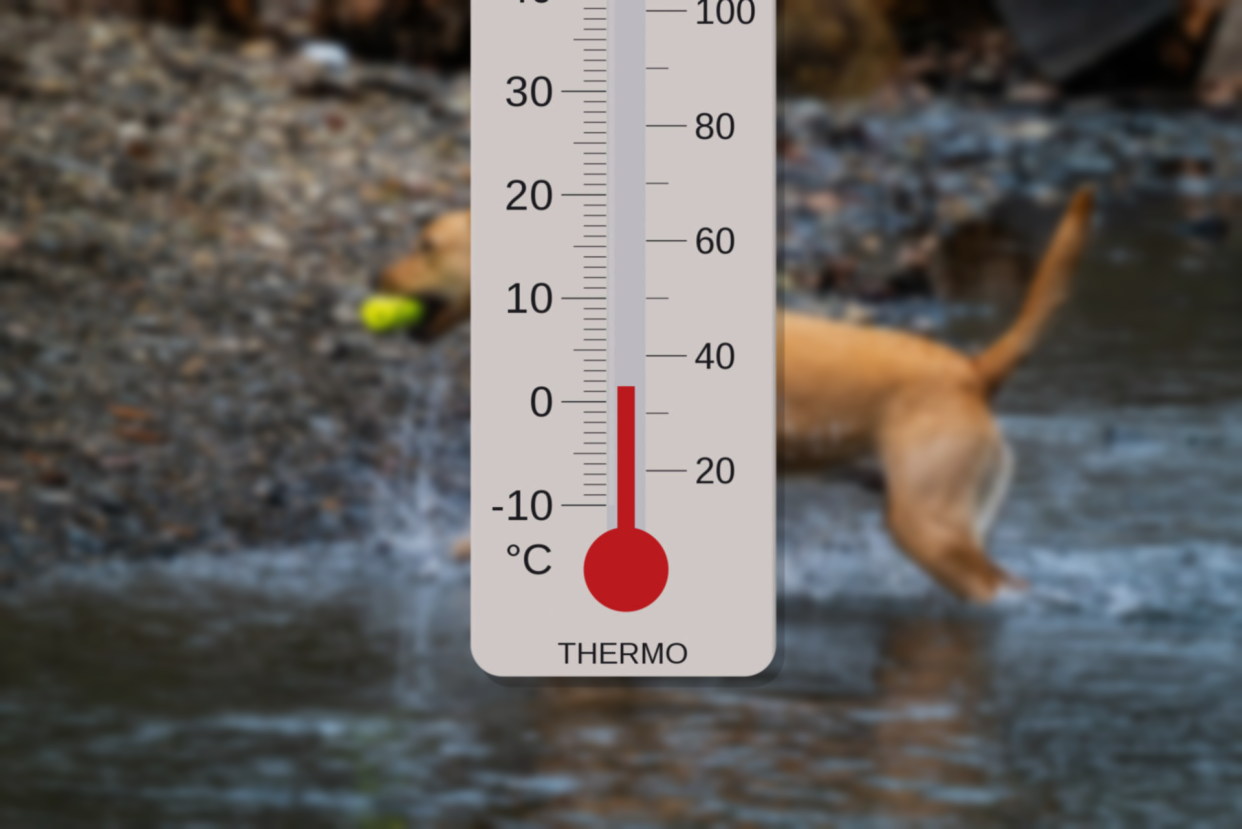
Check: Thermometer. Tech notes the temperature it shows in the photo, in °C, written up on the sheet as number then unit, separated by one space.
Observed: 1.5 °C
